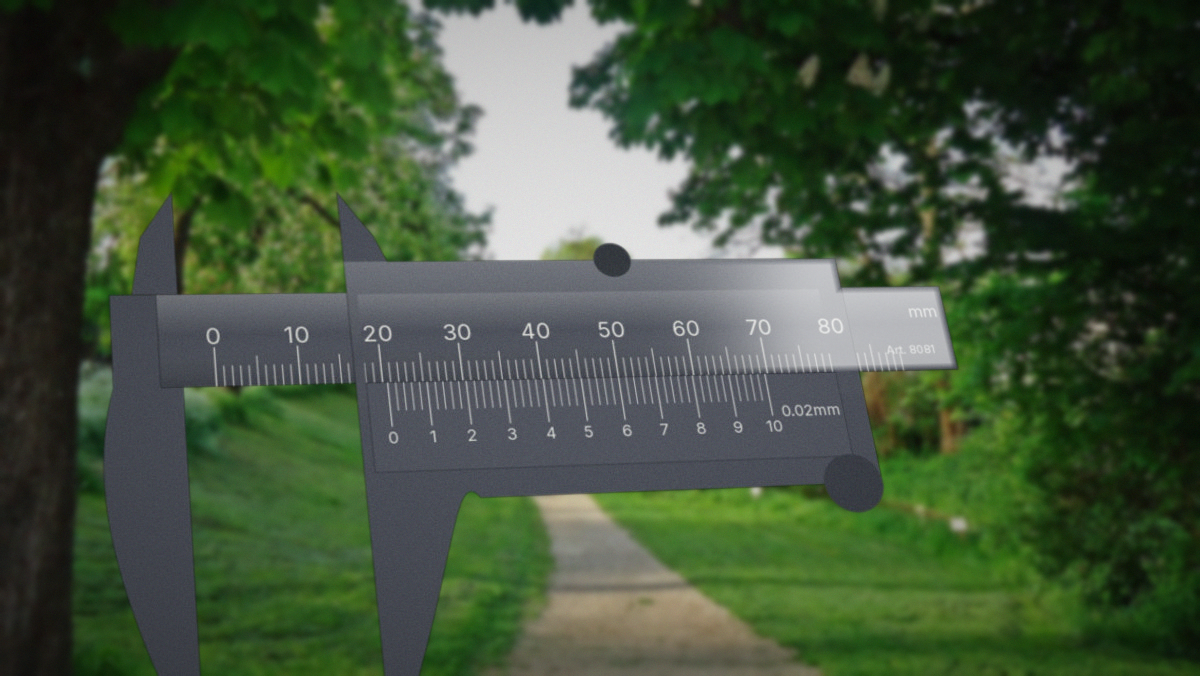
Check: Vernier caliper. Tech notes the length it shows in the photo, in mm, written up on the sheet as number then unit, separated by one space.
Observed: 20.6 mm
